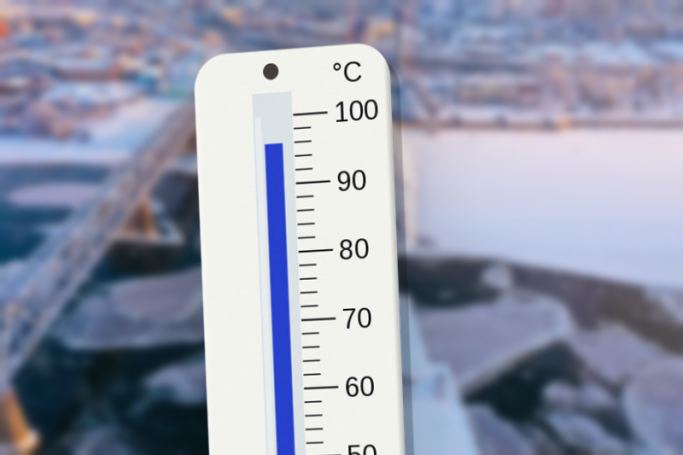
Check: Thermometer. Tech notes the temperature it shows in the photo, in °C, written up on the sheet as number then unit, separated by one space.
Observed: 96 °C
